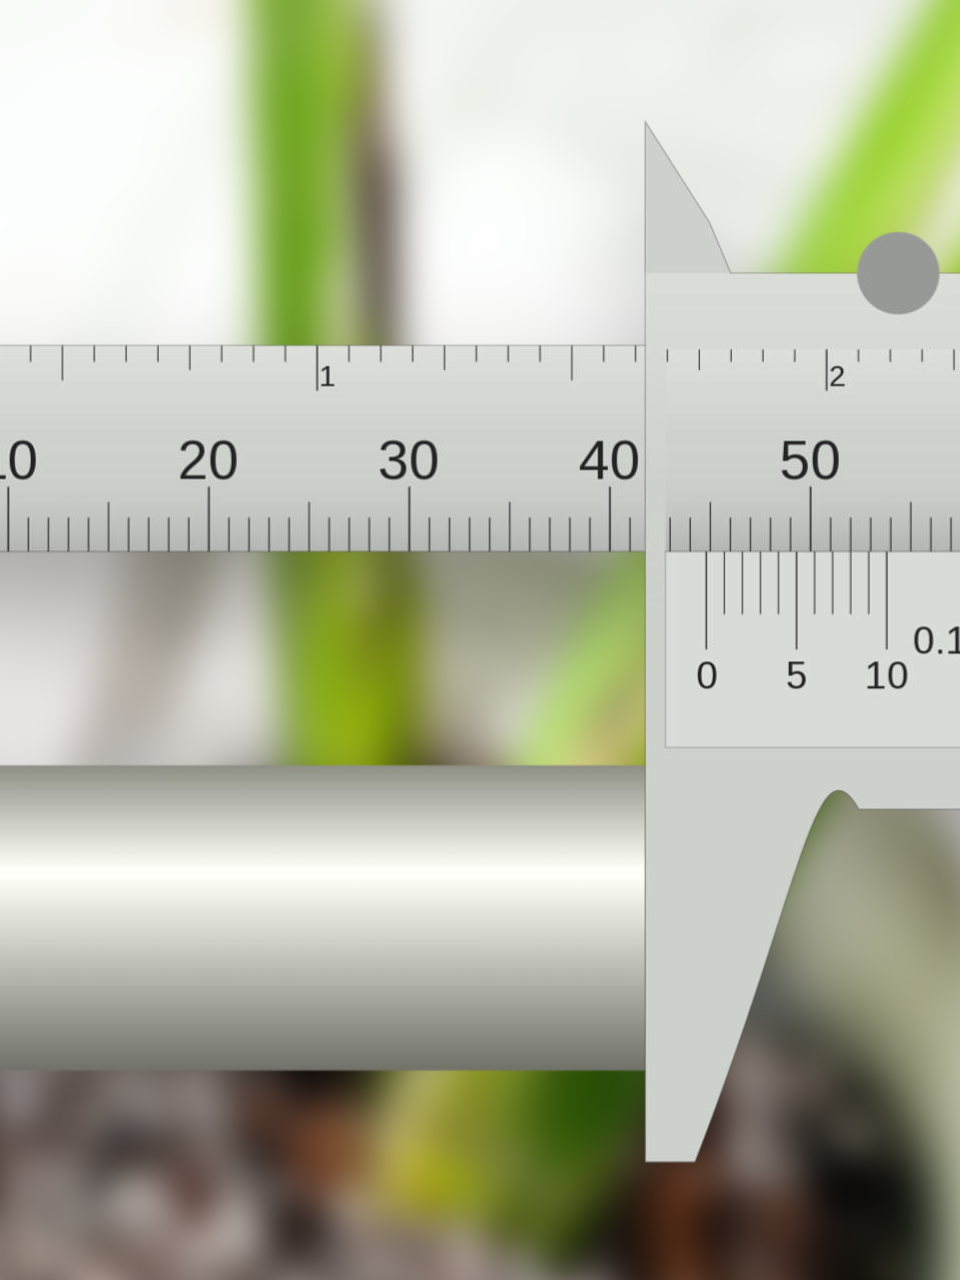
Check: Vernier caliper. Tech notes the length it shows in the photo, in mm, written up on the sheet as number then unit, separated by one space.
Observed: 44.8 mm
